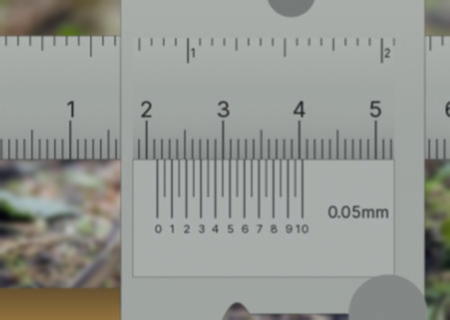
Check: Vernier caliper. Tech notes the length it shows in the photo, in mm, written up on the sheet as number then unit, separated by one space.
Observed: 21.4 mm
